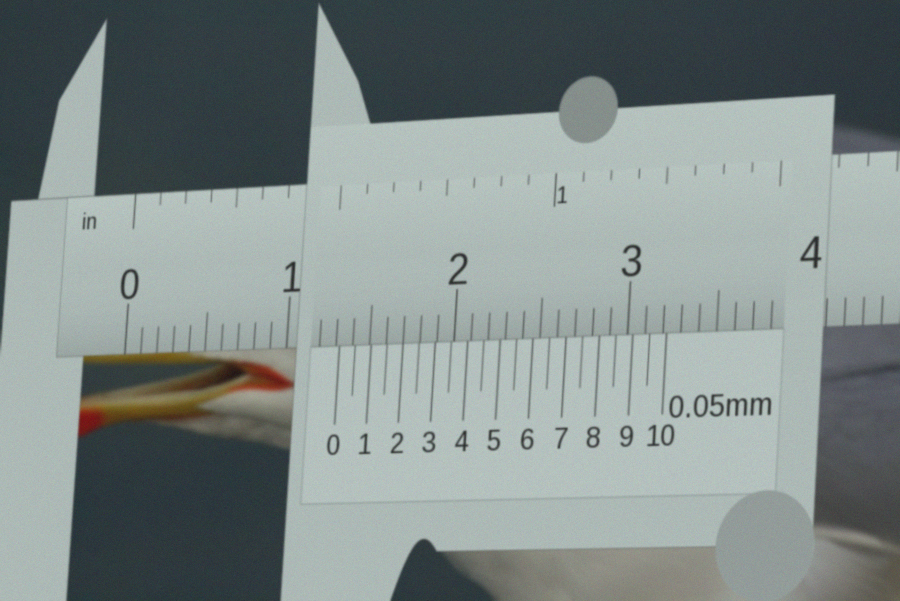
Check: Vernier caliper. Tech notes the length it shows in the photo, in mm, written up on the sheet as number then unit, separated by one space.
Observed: 13.2 mm
